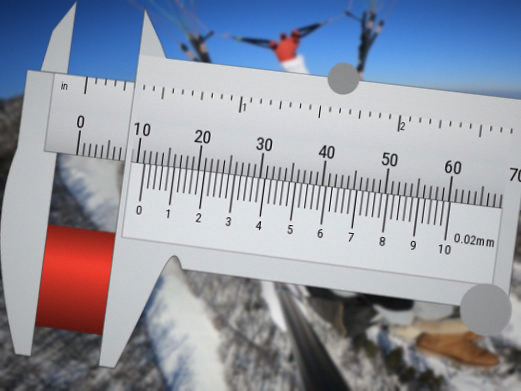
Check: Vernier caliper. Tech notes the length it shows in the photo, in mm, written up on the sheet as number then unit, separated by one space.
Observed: 11.2 mm
